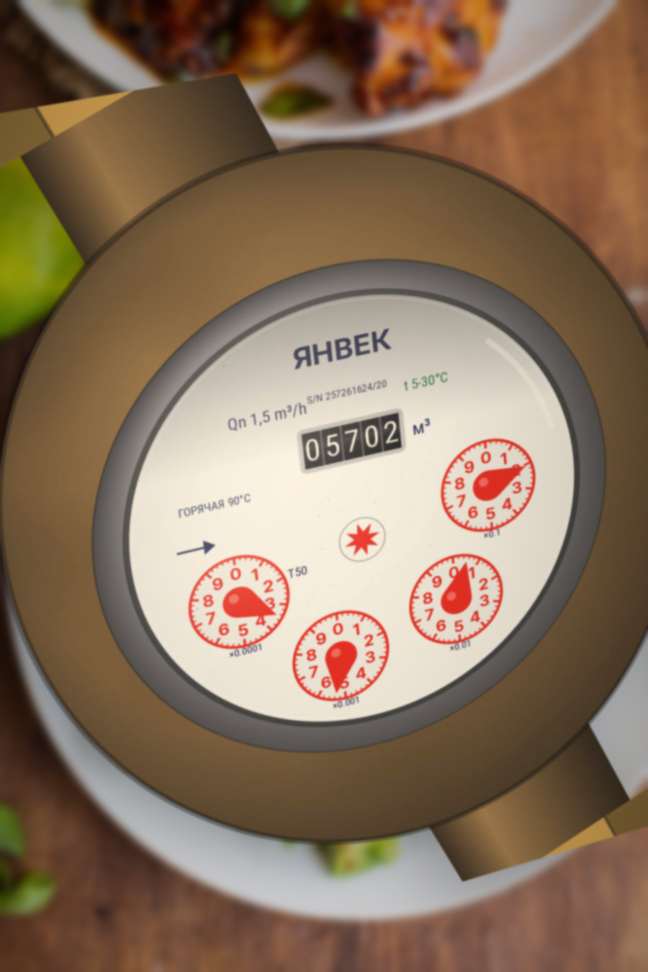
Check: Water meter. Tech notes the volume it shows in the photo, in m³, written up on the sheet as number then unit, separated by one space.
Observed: 5702.2053 m³
